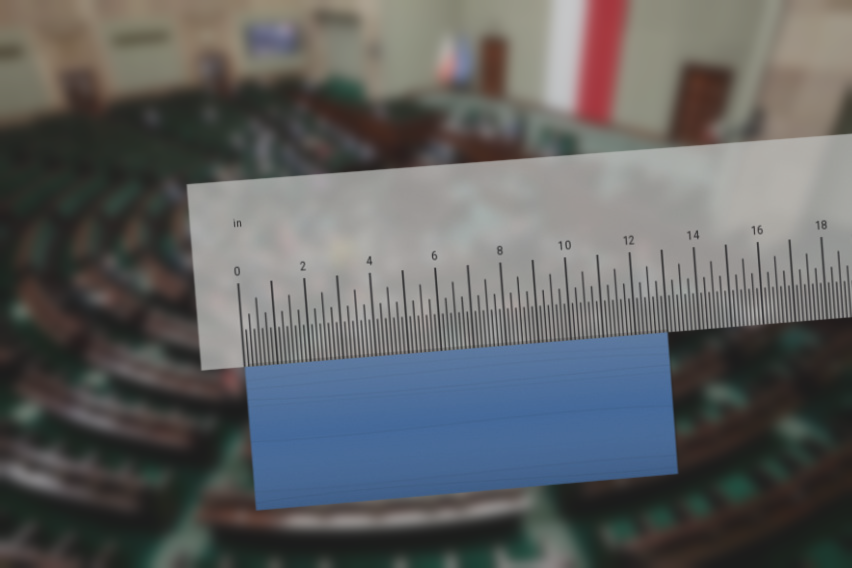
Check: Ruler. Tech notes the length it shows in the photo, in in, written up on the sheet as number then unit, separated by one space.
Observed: 13 in
